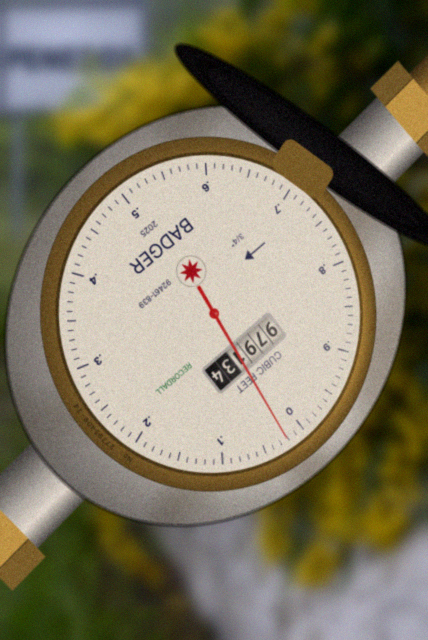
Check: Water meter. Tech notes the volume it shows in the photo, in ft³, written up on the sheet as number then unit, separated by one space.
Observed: 979134.02 ft³
